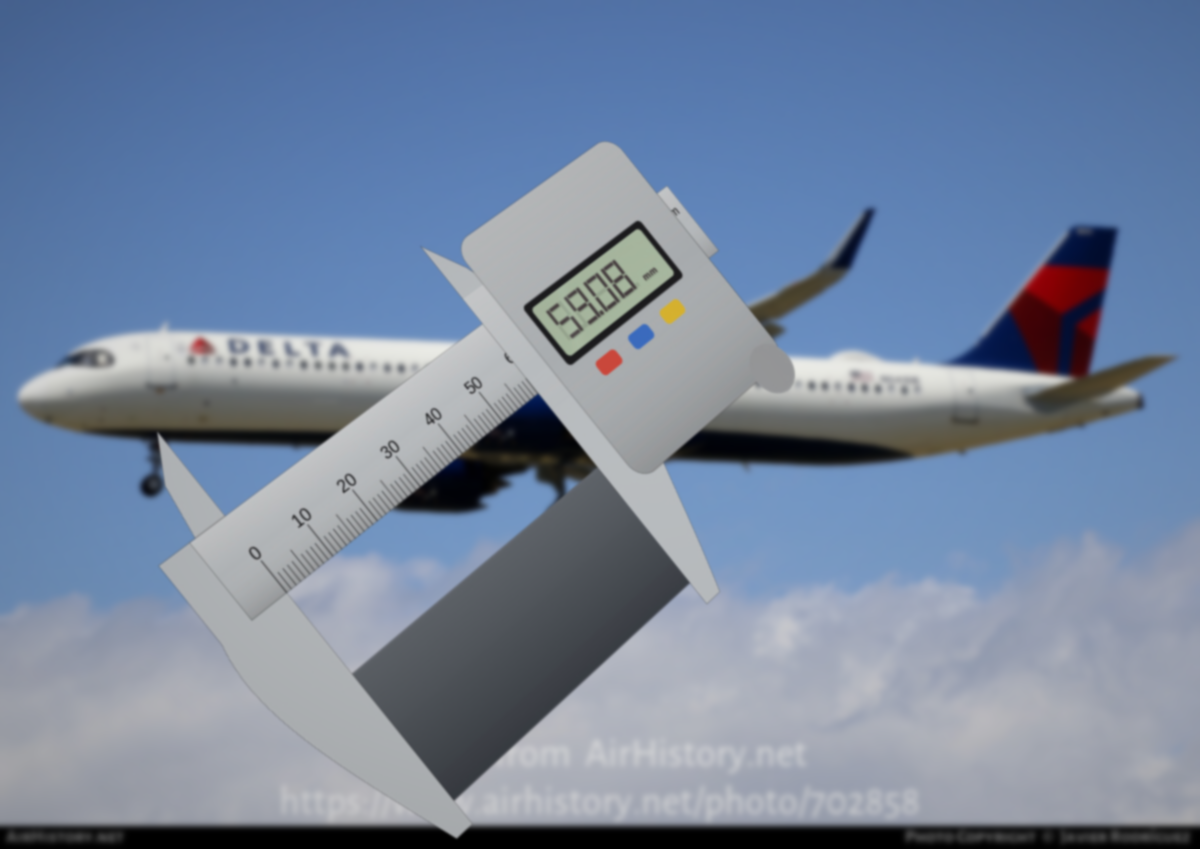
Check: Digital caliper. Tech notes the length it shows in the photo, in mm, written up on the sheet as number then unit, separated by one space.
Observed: 59.08 mm
